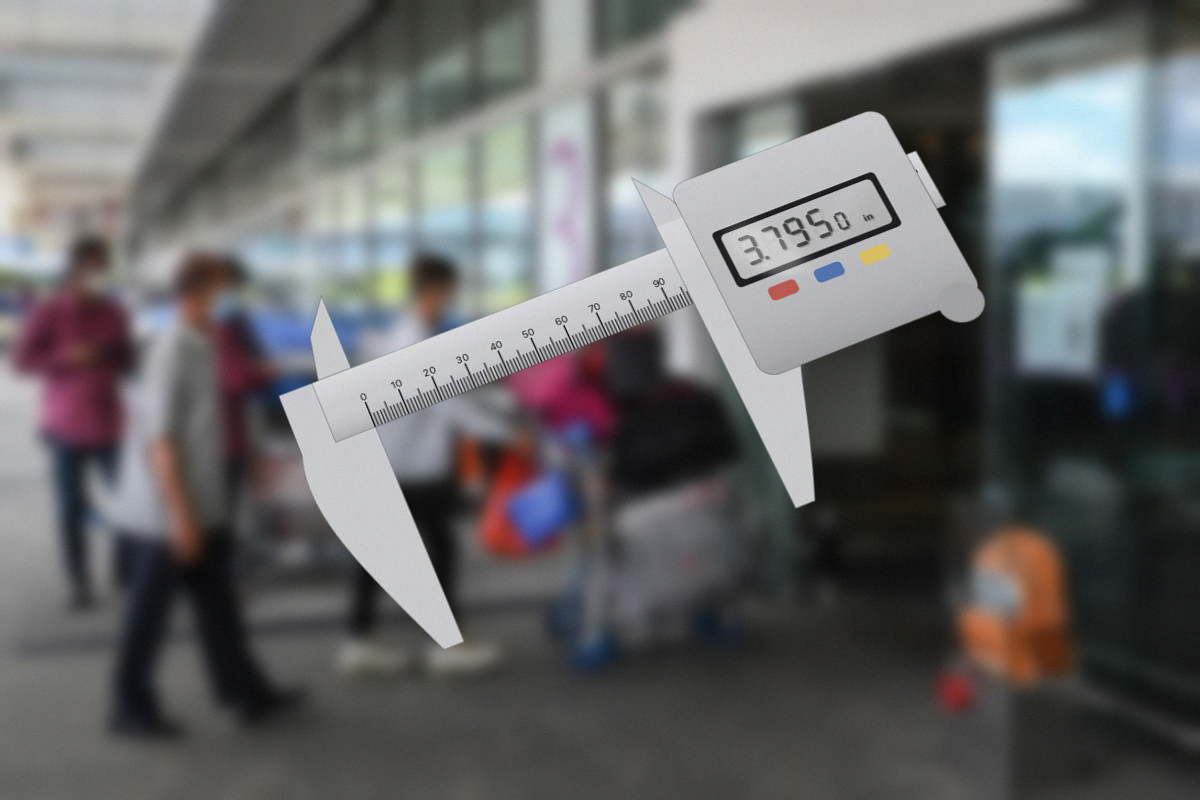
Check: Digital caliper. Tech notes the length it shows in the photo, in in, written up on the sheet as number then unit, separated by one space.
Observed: 3.7950 in
